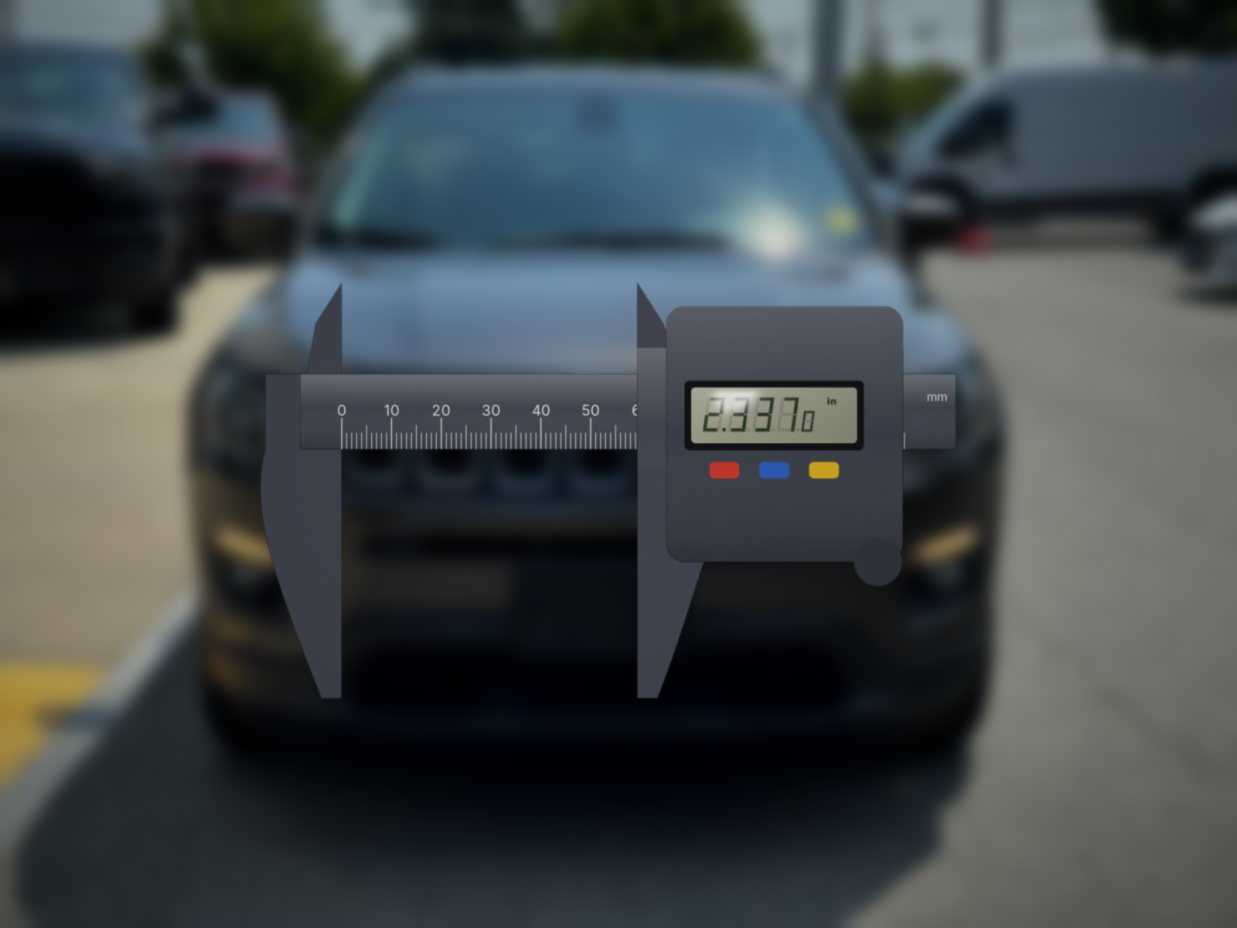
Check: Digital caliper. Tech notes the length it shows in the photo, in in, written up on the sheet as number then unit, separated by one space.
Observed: 2.3370 in
